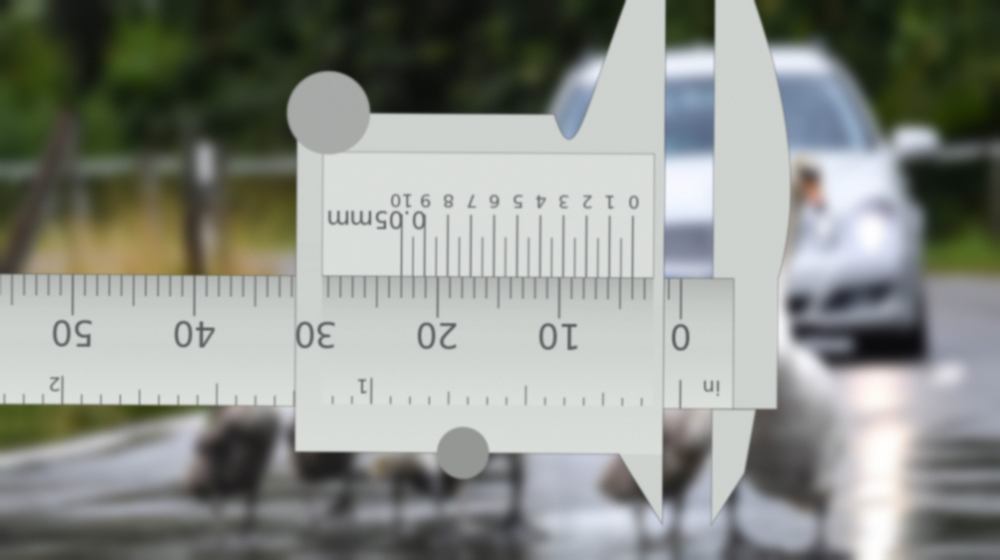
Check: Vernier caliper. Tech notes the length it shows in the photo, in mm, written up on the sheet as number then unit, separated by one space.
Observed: 4.0 mm
